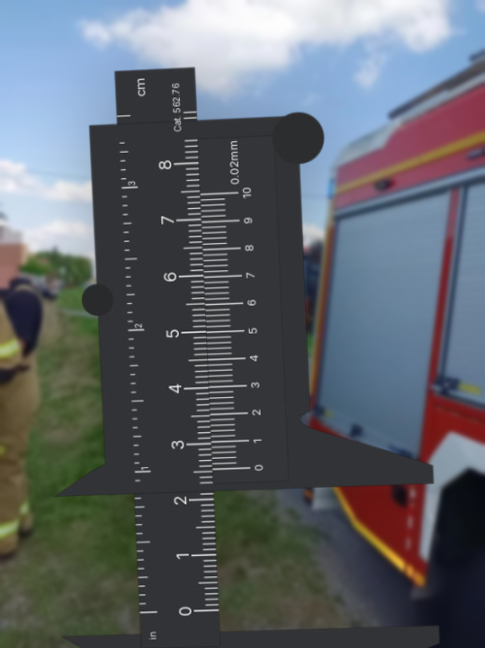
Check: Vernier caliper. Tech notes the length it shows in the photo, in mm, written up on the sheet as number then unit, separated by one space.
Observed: 25.4 mm
